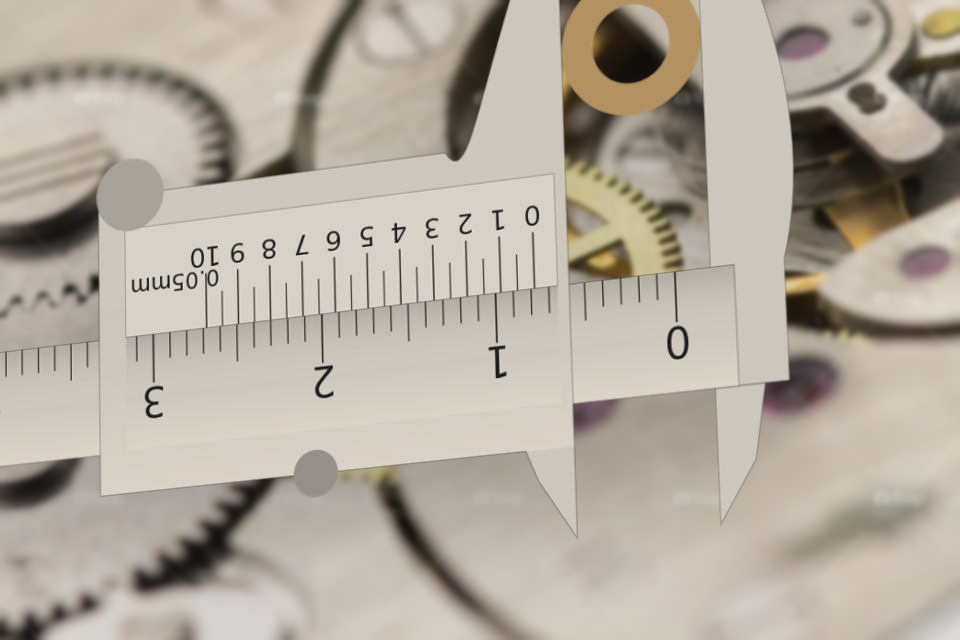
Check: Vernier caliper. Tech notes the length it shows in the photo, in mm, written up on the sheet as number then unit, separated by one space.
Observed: 7.8 mm
